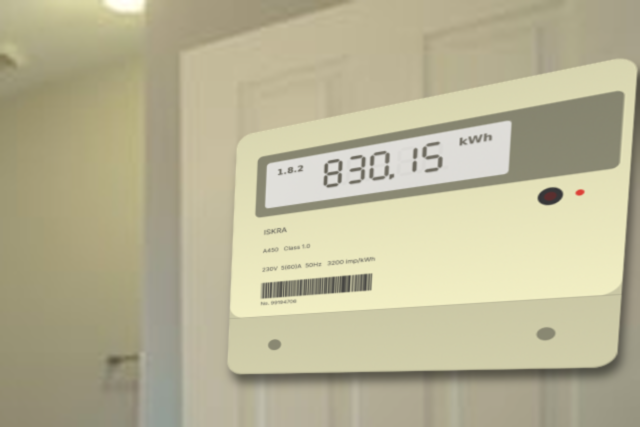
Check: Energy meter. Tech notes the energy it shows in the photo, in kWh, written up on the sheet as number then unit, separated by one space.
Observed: 830.15 kWh
